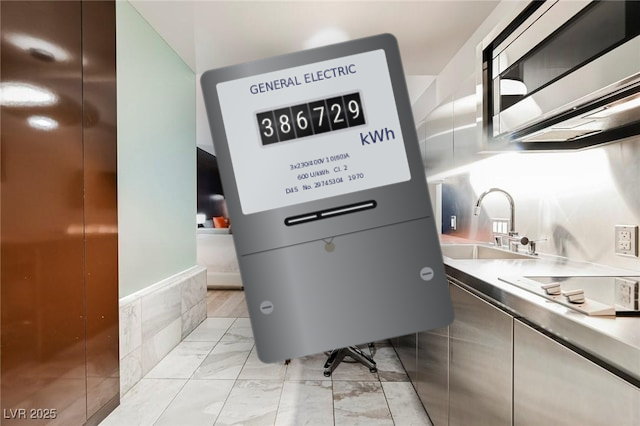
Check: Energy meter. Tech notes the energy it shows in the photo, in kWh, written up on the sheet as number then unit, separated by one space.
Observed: 386729 kWh
